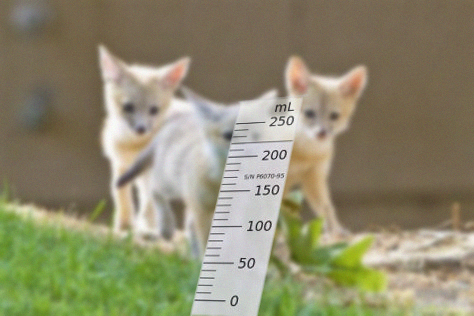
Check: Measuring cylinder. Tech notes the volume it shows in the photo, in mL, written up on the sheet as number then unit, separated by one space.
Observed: 220 mL
